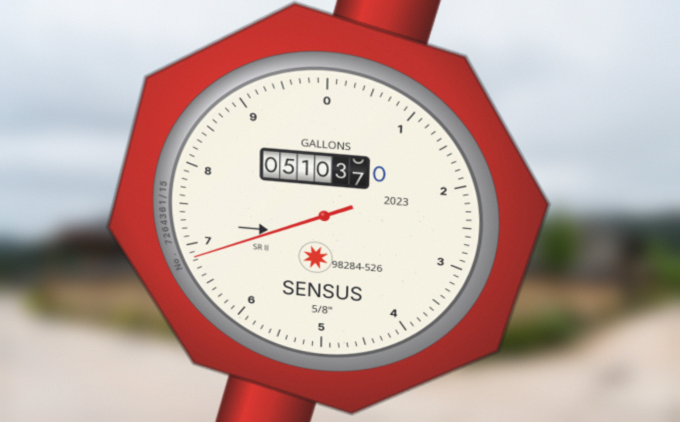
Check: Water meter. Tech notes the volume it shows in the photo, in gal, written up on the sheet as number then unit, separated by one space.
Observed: 510366.8 gal
